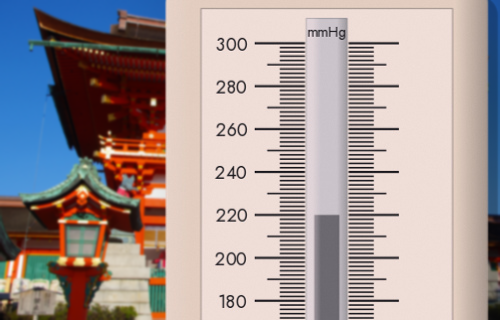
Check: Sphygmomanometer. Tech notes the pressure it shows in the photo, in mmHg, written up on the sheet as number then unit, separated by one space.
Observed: 220 mmHg
